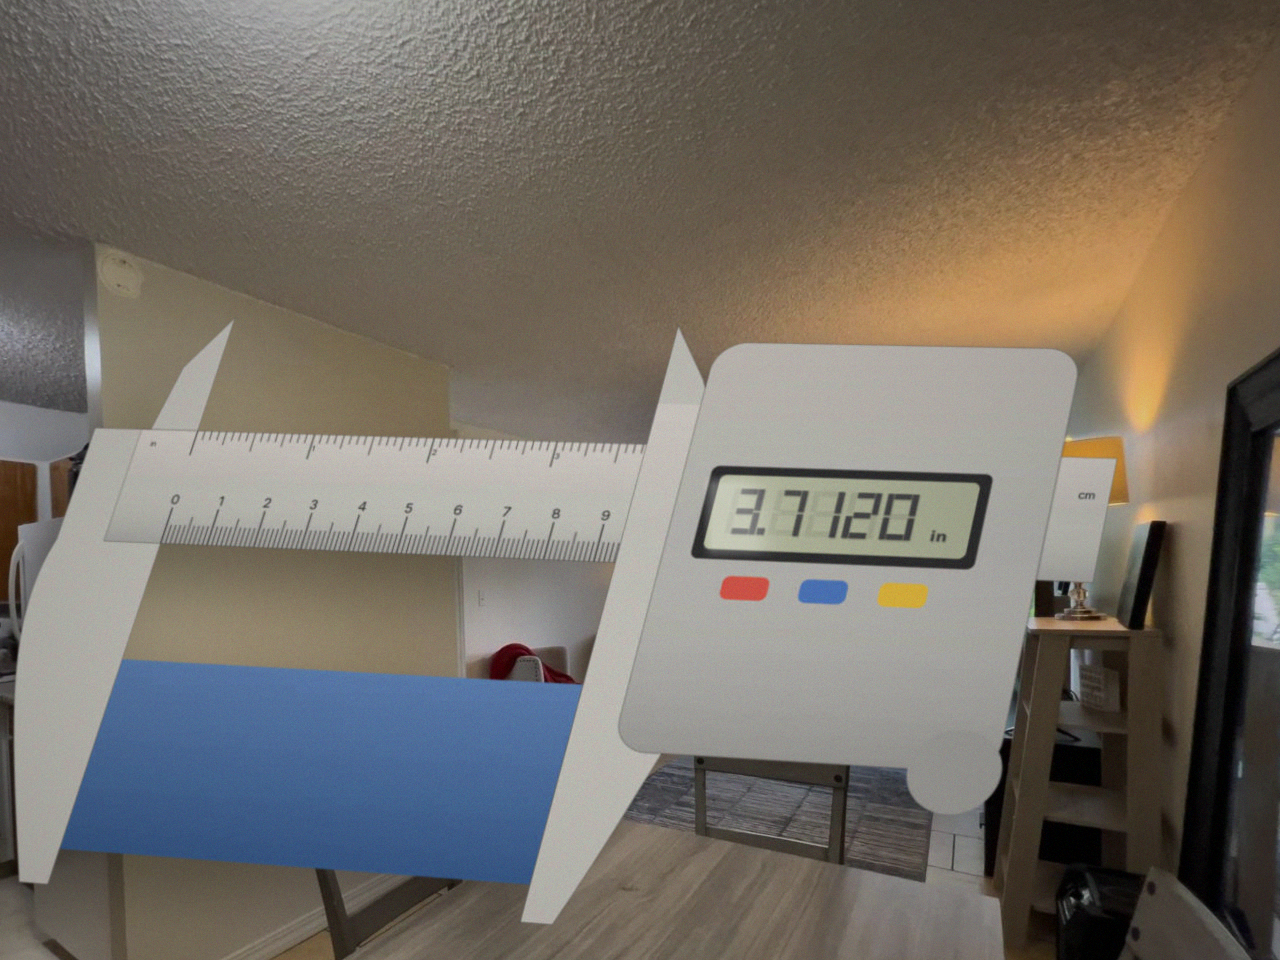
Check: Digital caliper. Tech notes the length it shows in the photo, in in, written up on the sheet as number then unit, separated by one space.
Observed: 3.7120 in
